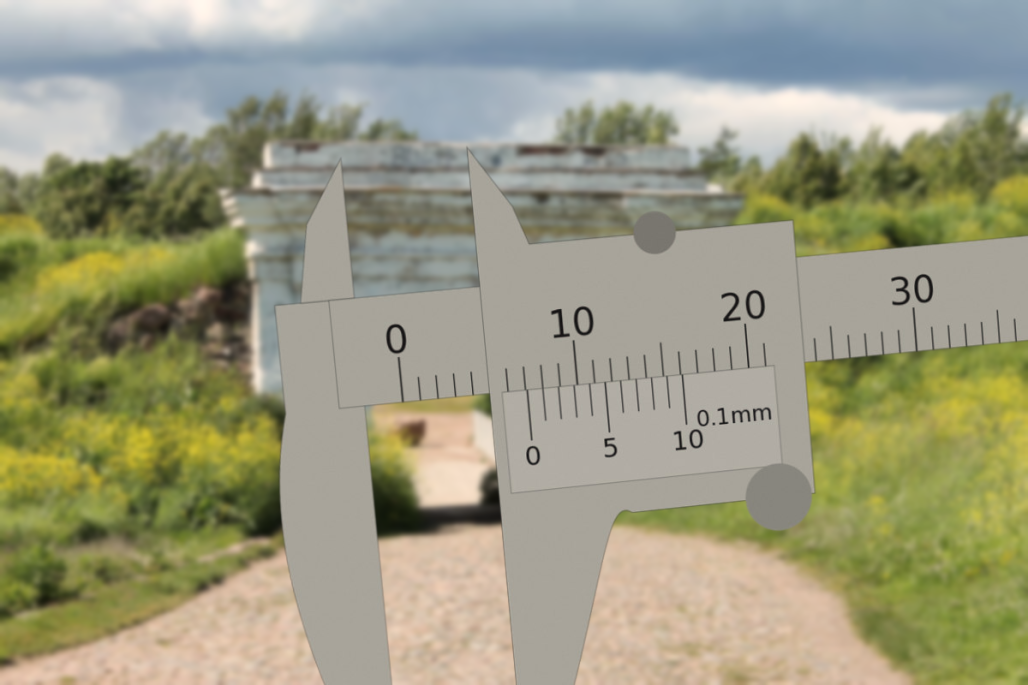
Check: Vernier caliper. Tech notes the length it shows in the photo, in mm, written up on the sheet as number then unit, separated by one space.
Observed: 7.1 mm
